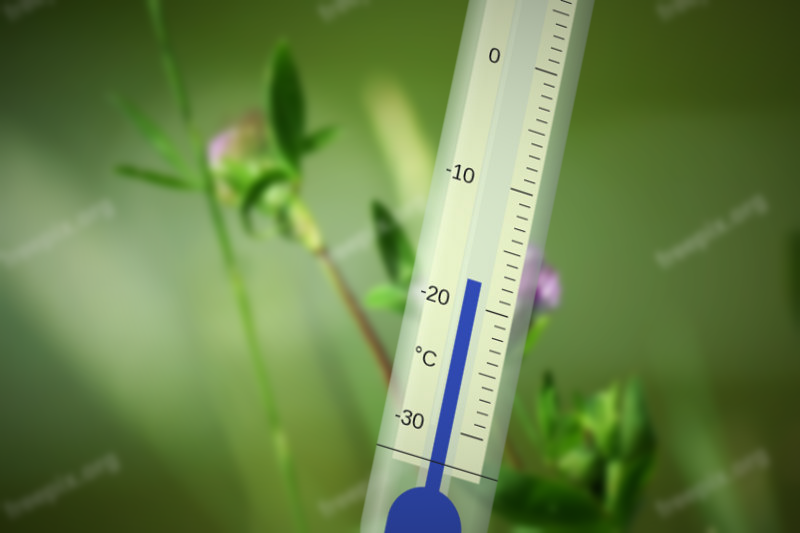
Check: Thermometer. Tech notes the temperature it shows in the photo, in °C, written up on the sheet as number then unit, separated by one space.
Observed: -18 °C
